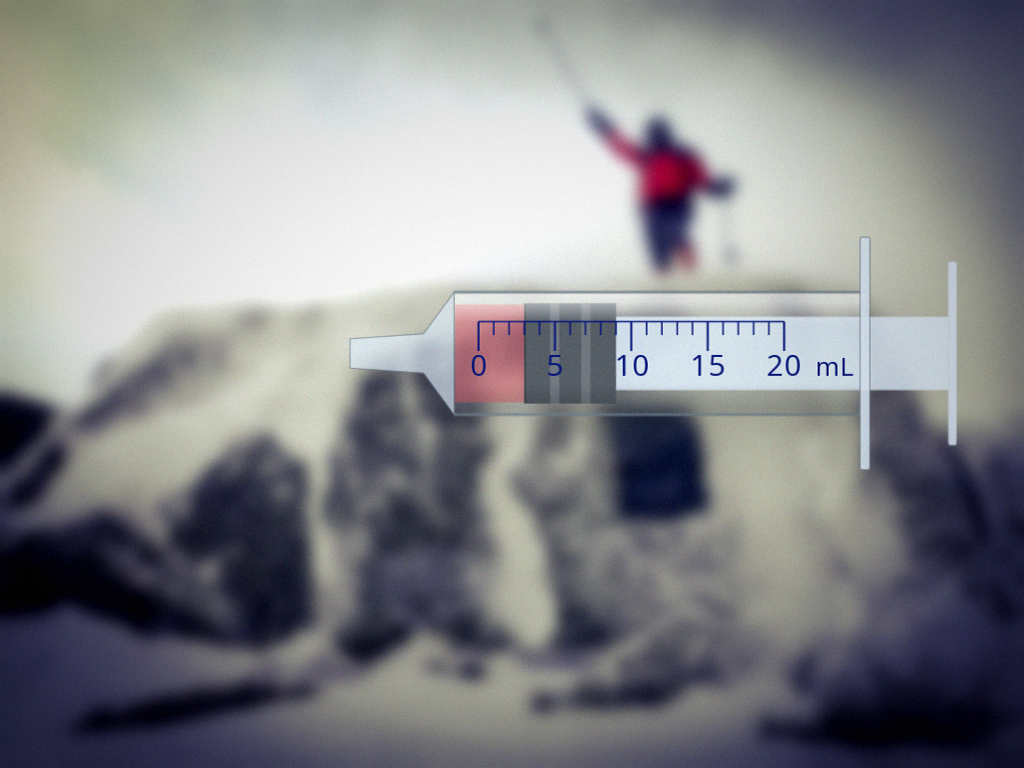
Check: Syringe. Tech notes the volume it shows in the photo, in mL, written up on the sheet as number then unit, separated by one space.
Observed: 3 mL
